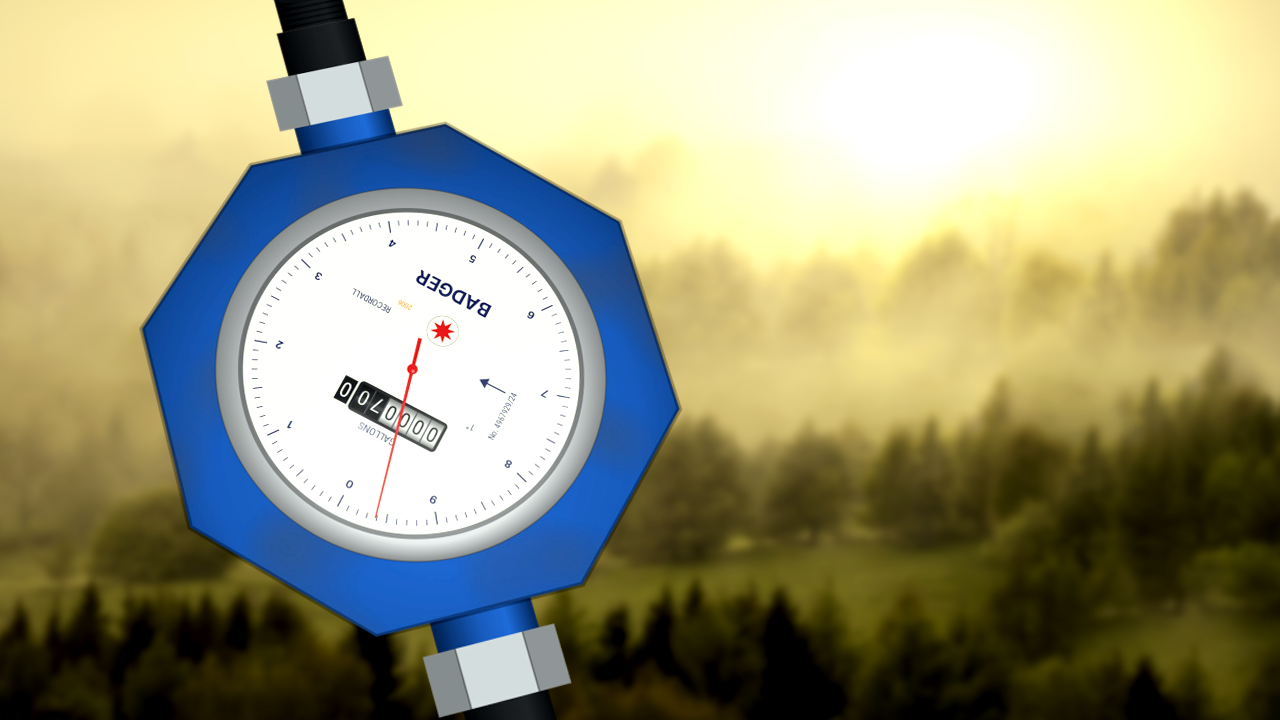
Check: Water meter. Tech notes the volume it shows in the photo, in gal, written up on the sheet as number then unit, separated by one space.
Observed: 699.6 gal
